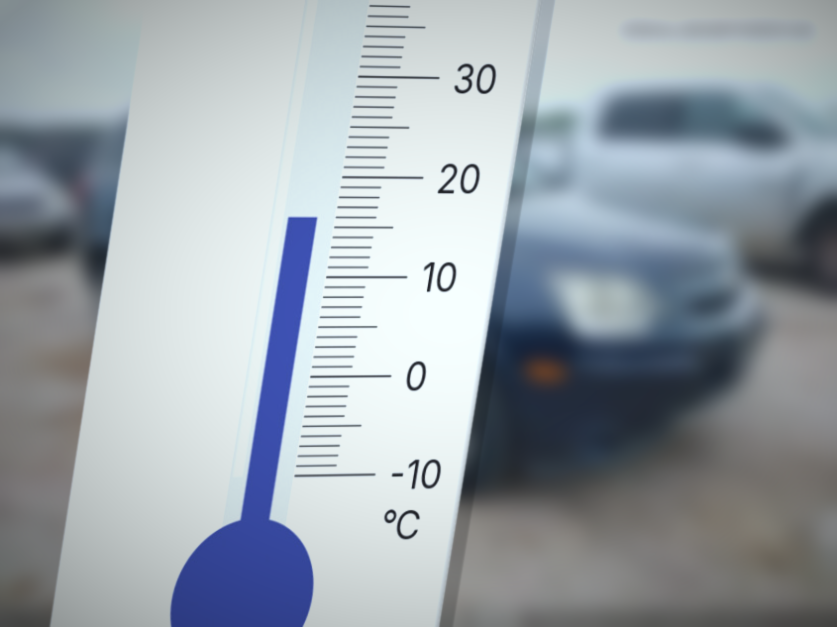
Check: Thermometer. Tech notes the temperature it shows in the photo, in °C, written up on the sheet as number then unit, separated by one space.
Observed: 16 °C
